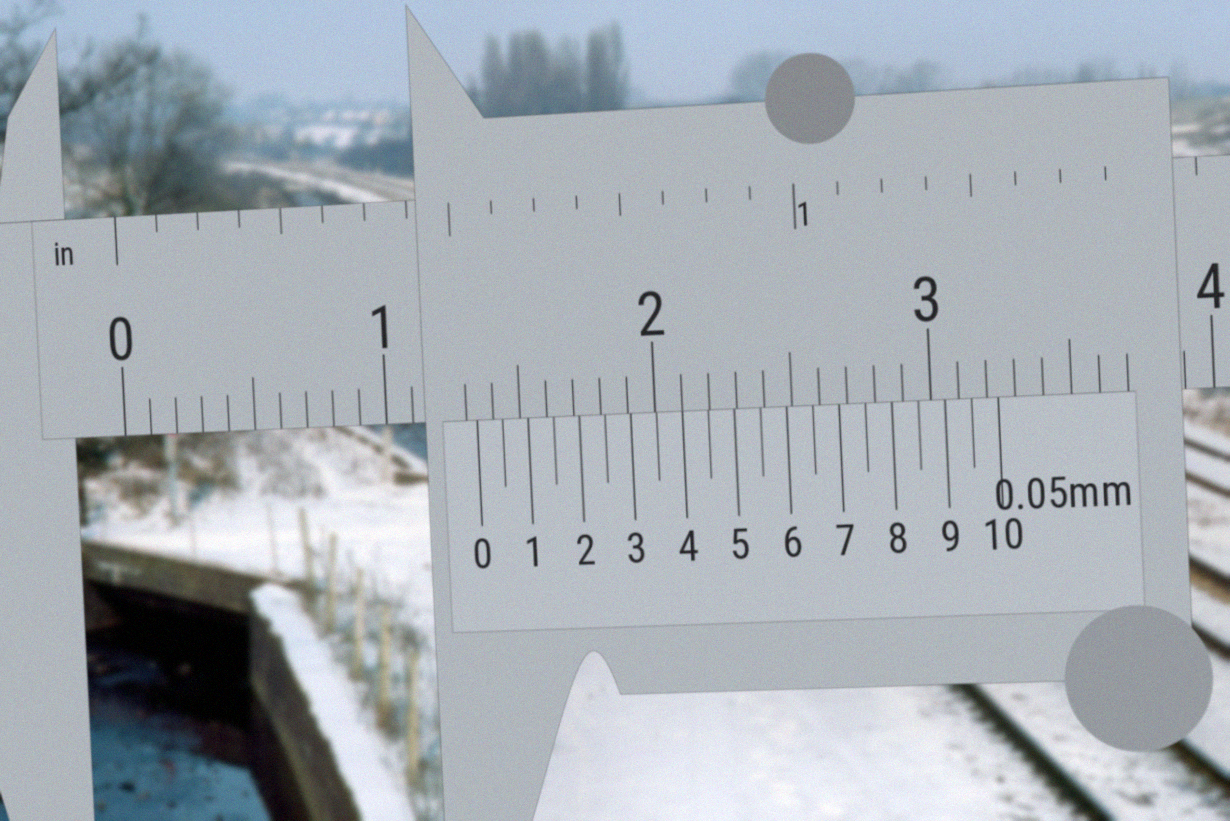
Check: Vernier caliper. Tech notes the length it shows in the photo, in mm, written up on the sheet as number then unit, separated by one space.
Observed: 13.4 mm
